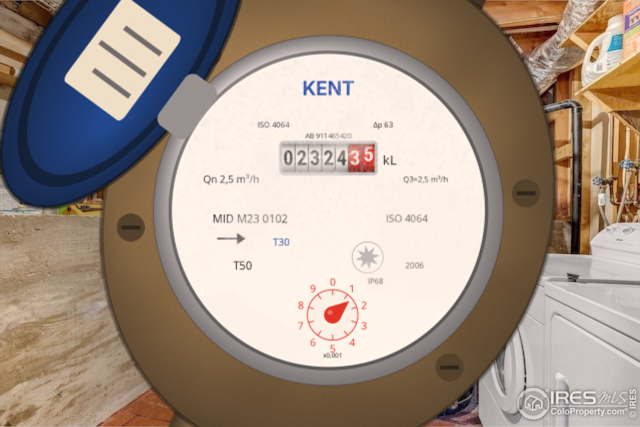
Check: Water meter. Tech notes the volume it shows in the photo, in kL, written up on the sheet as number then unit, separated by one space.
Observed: 2324.351 kL
